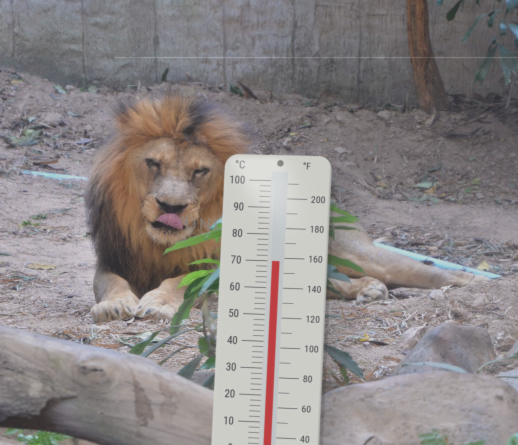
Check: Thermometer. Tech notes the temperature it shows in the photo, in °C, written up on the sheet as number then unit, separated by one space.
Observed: 70 °C
